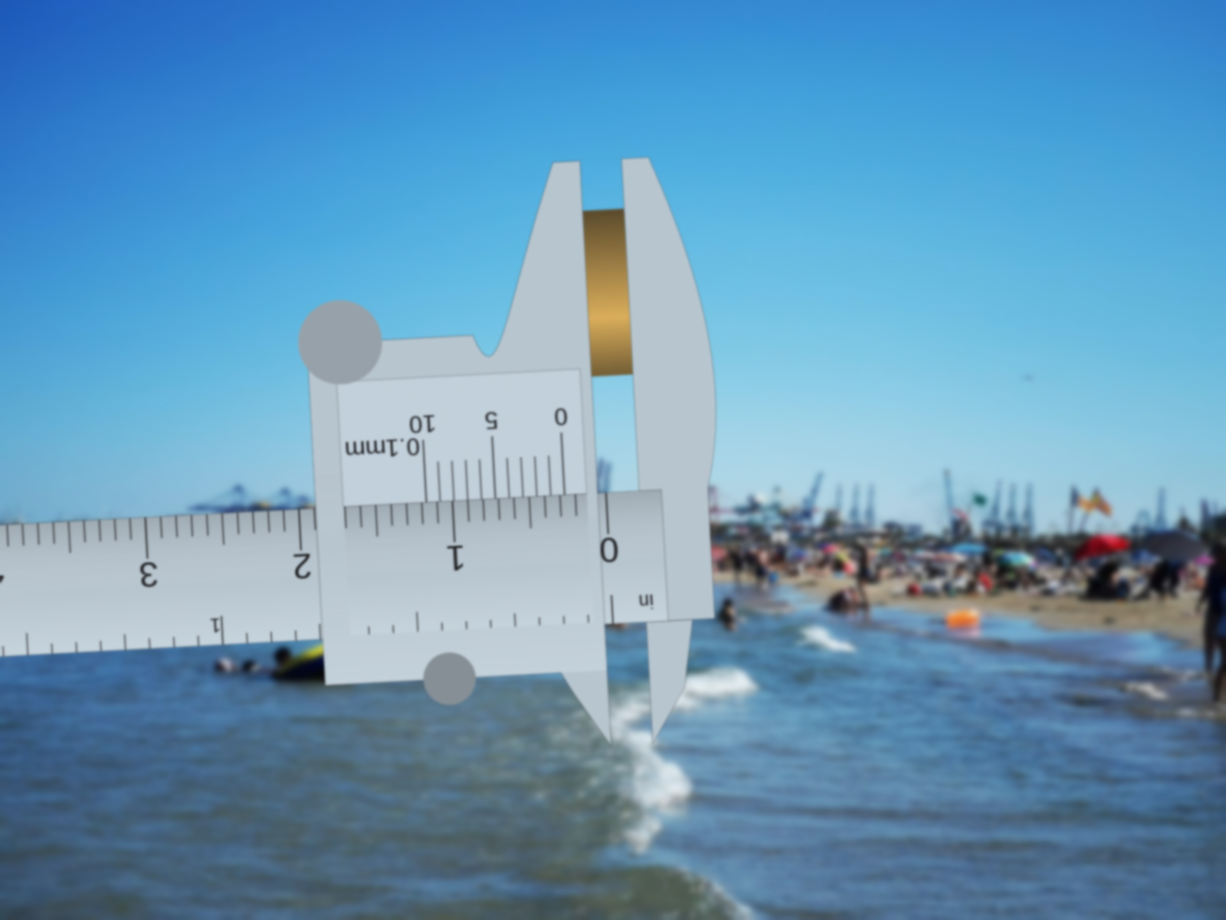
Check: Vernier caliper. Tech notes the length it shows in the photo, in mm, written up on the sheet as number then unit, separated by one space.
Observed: 2.7 mm
